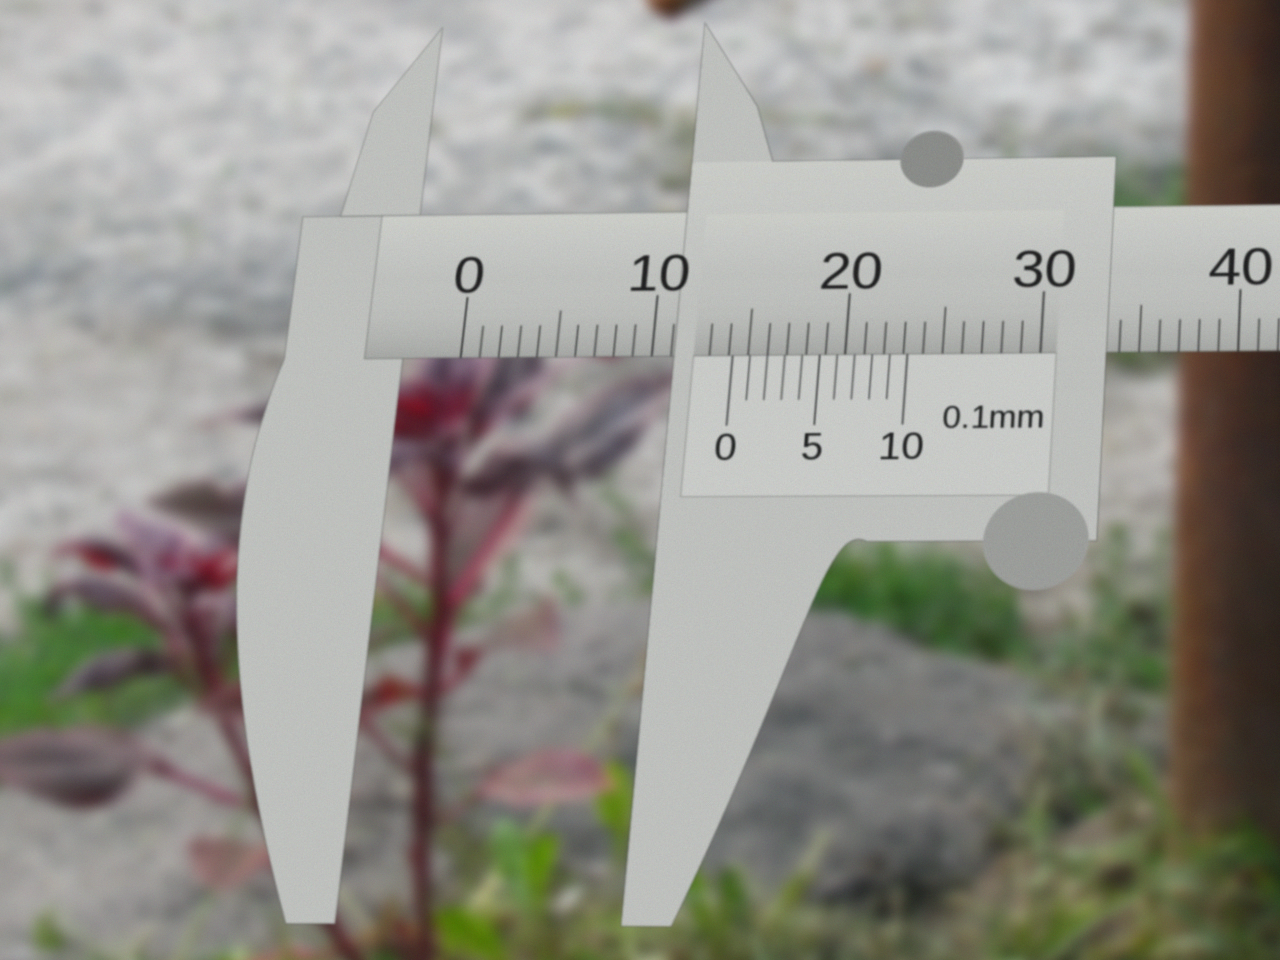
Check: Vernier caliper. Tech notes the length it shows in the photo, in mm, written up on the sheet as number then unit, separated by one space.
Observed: 14.2 mm
